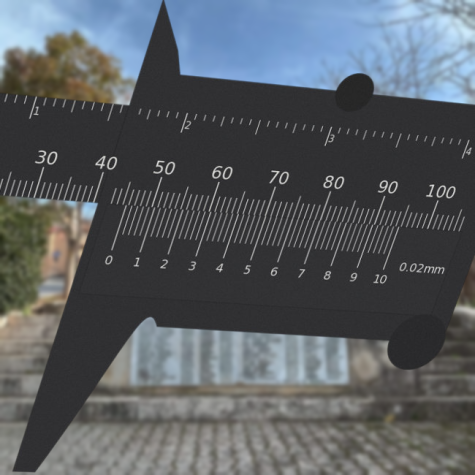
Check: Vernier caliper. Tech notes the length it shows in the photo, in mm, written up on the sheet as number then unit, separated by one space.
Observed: 45.6 mm
